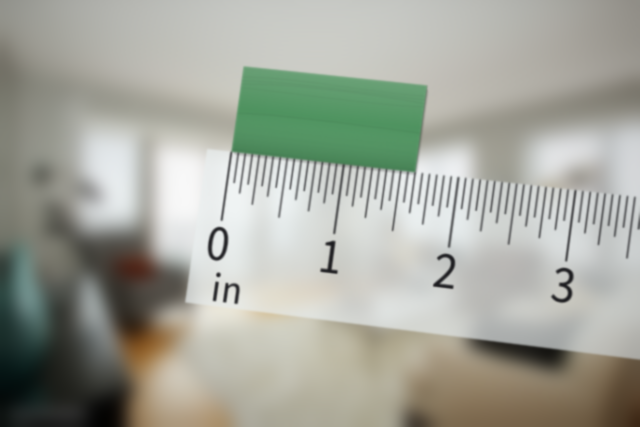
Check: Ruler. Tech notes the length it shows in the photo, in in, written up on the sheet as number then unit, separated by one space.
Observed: 1.625 in
